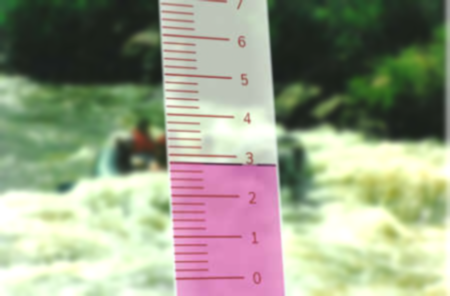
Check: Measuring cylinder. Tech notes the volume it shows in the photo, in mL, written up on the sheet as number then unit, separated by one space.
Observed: 2.8 mL
